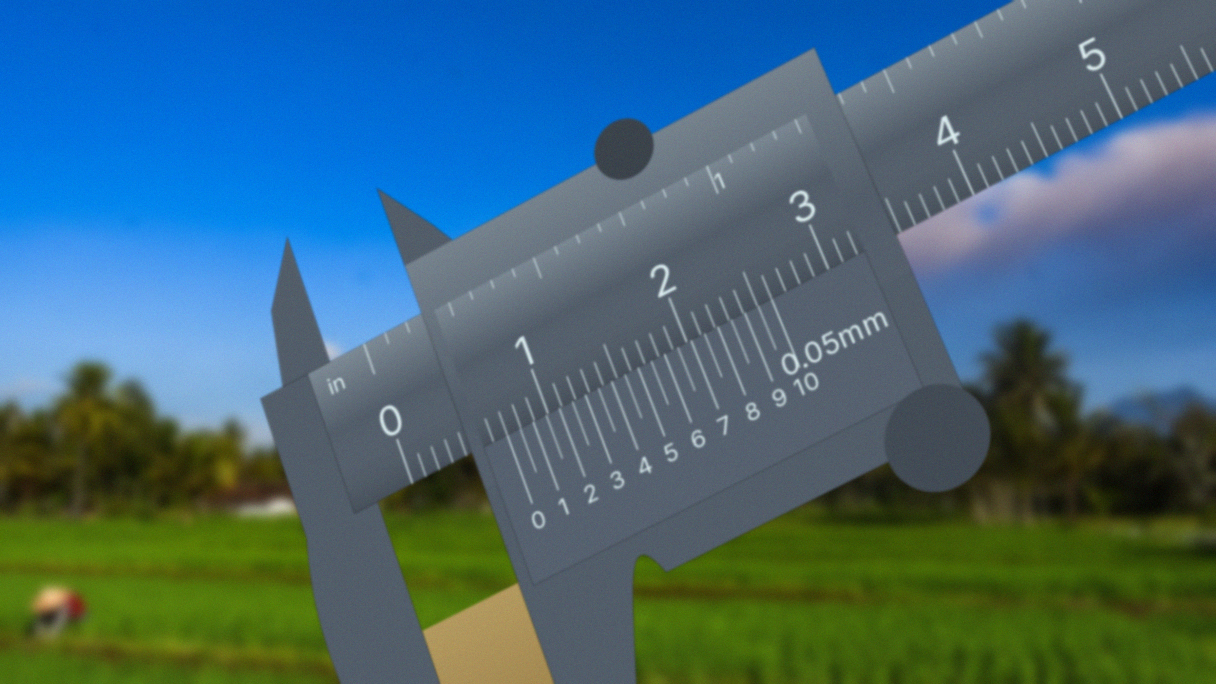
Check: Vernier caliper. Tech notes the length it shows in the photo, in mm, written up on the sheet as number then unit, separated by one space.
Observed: 7.0 mm
